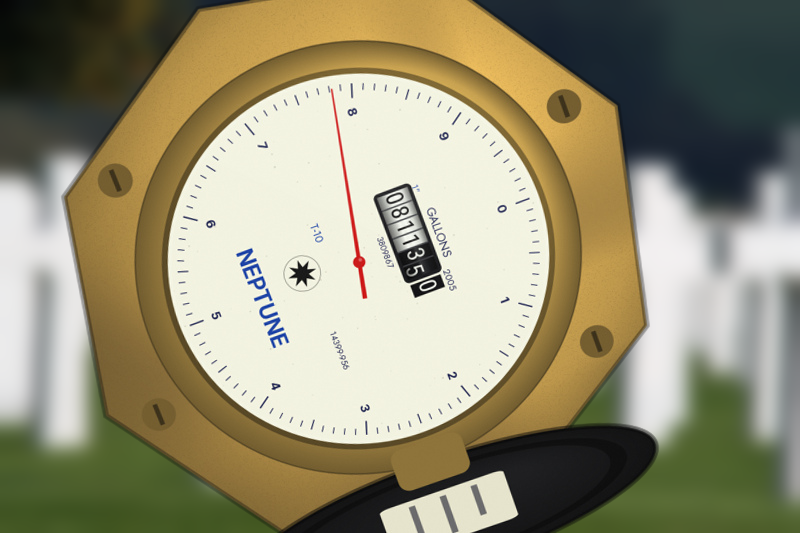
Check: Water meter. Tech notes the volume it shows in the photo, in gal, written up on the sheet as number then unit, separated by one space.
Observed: 811347.8 gal
